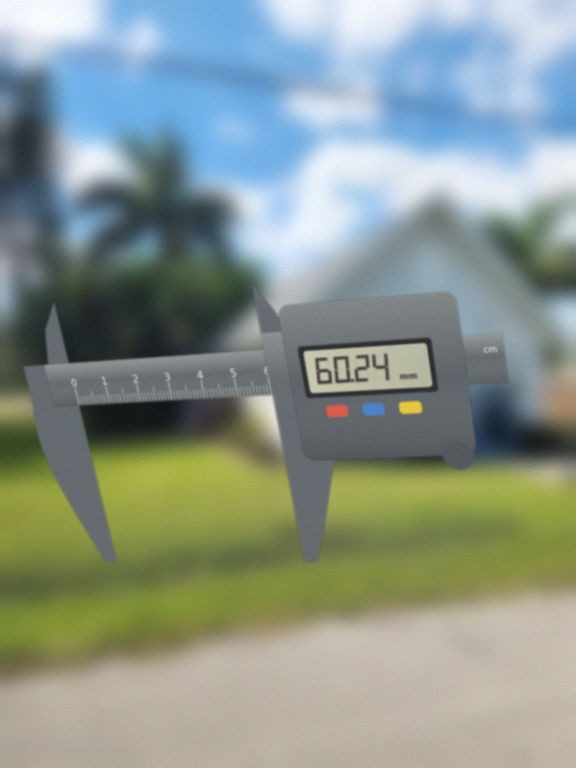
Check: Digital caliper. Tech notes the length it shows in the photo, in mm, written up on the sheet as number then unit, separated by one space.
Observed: 60.24 mm
